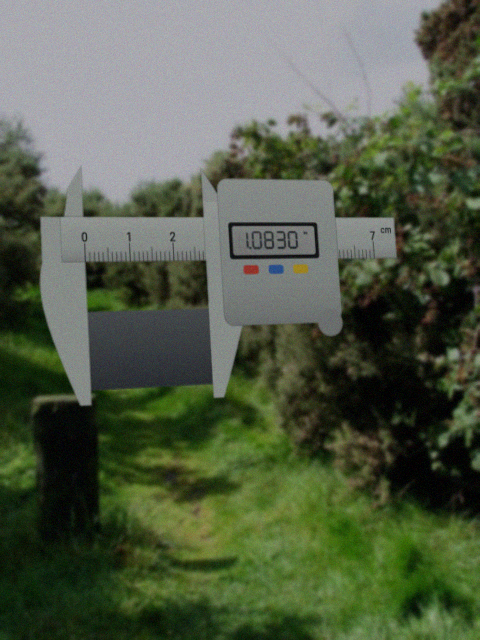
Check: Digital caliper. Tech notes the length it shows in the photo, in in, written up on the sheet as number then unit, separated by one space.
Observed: 1.0830 in
